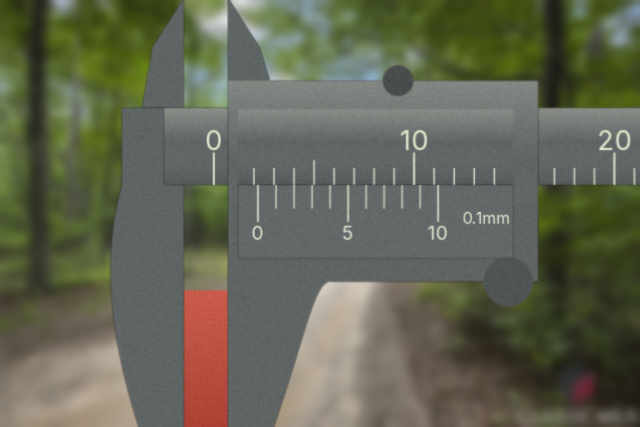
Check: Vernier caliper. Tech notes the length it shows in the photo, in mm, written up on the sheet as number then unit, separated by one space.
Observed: 2.2 mm
